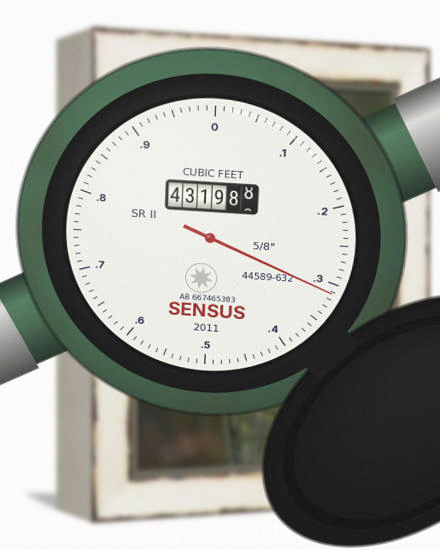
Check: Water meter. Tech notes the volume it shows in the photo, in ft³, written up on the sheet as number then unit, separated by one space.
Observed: 431988.31 ft³
